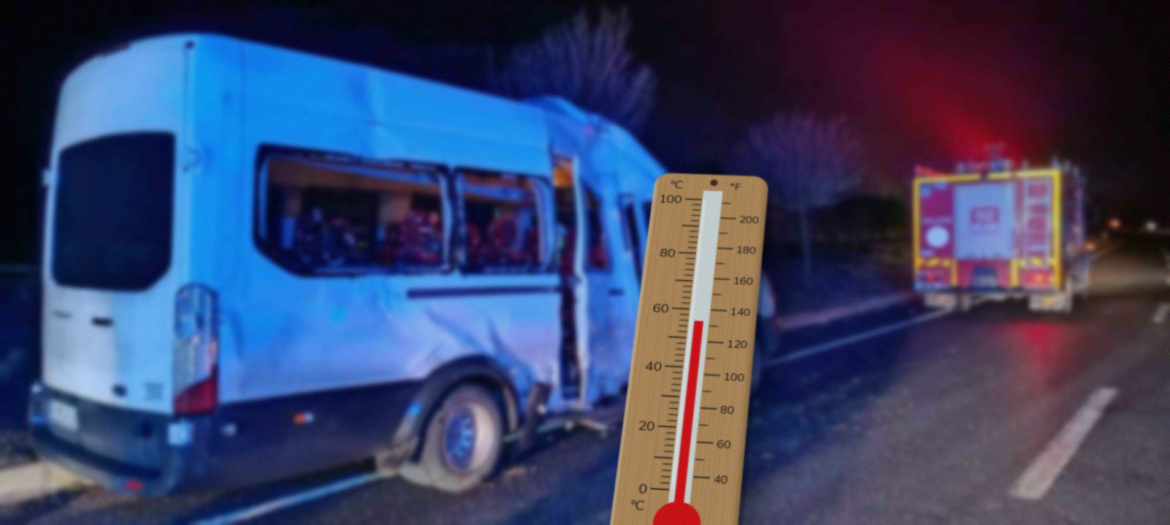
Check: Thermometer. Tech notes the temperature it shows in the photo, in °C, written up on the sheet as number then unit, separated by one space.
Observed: 56 °C
